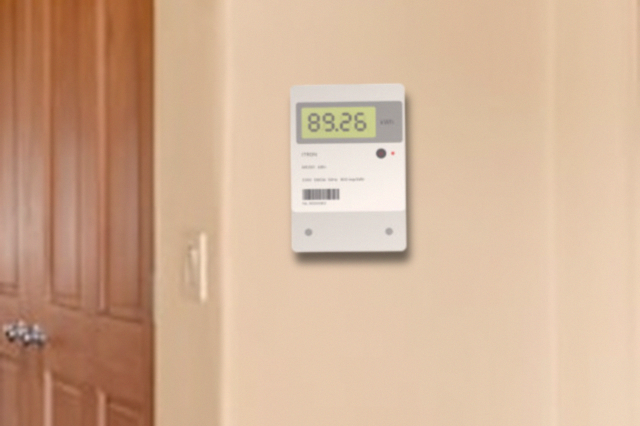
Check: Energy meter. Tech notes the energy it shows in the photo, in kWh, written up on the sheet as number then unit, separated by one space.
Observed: 89.26 kWh
